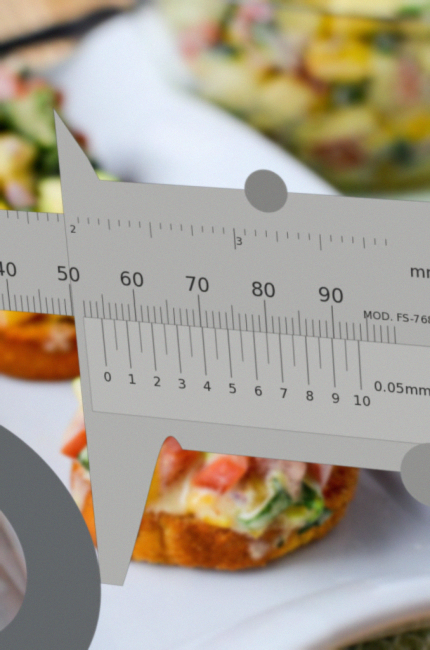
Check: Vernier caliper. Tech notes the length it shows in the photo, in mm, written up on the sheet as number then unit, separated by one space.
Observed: 54.6 mm
